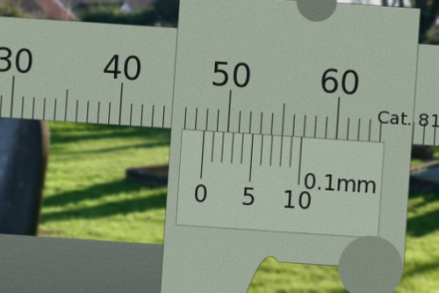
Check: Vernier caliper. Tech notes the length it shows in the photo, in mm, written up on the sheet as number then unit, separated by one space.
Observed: 47.8 mm
